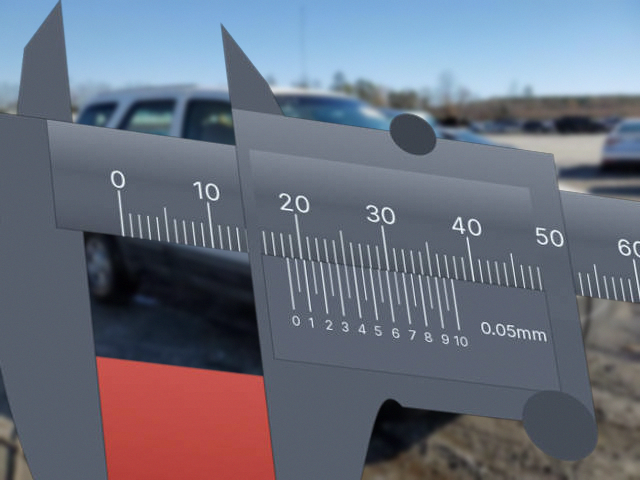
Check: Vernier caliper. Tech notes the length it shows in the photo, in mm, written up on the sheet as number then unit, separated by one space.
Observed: 18.4 mm
